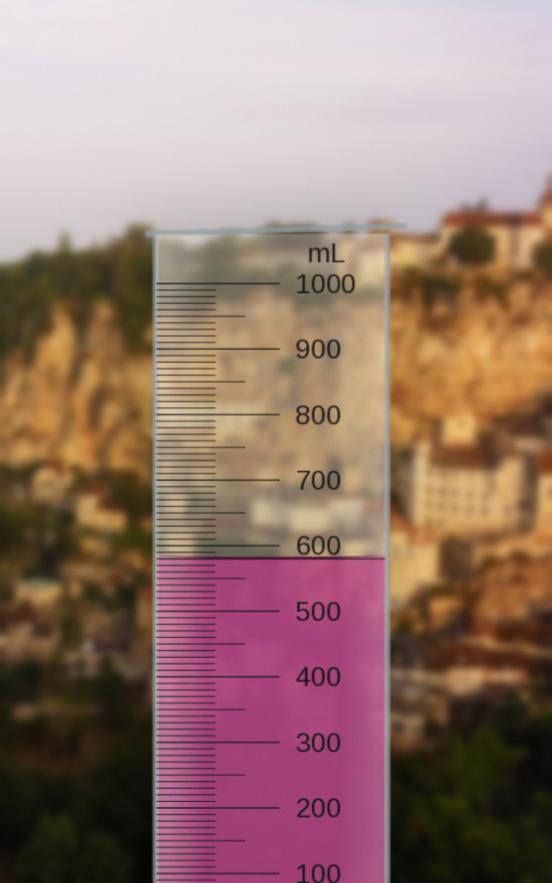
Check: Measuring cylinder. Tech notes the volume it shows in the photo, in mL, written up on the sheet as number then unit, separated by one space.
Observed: 580 mL
